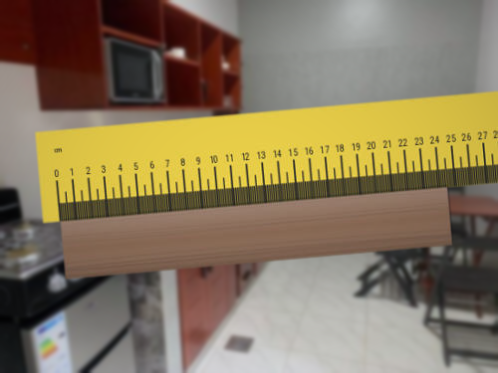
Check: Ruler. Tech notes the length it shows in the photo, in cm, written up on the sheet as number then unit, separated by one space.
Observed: 24.5 cm
